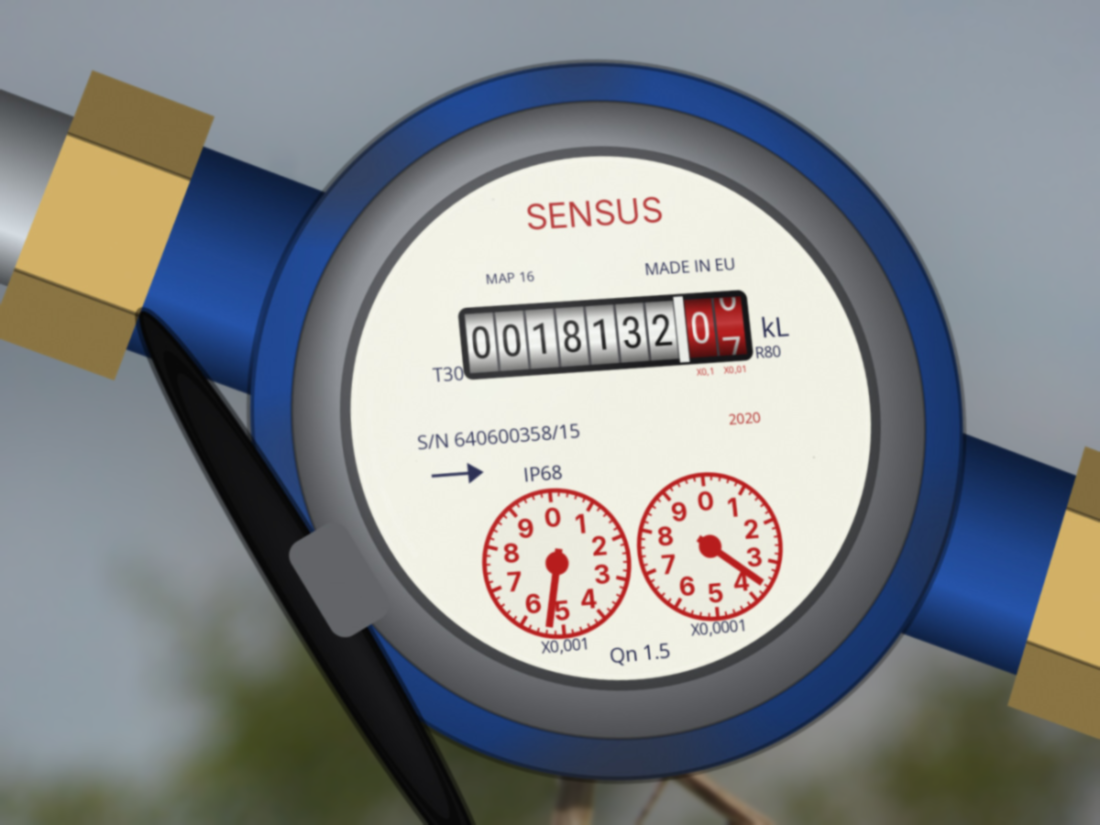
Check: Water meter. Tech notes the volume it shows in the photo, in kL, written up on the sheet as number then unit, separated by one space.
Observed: 18132.0653 kL
